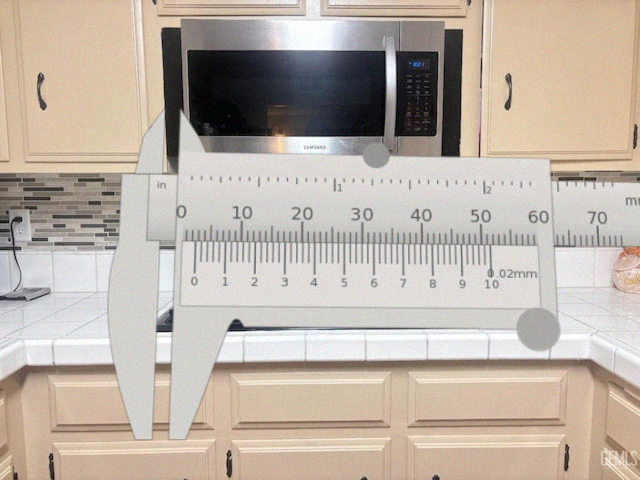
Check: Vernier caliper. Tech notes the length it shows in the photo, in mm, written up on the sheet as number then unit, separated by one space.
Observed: 2.5 mm
